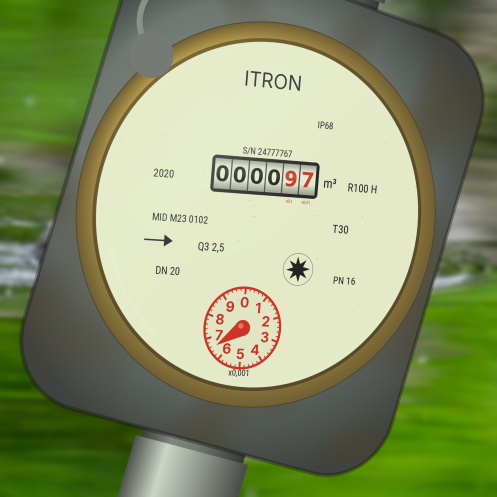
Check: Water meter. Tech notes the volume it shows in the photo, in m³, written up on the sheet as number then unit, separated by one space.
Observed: 0.976 m³
